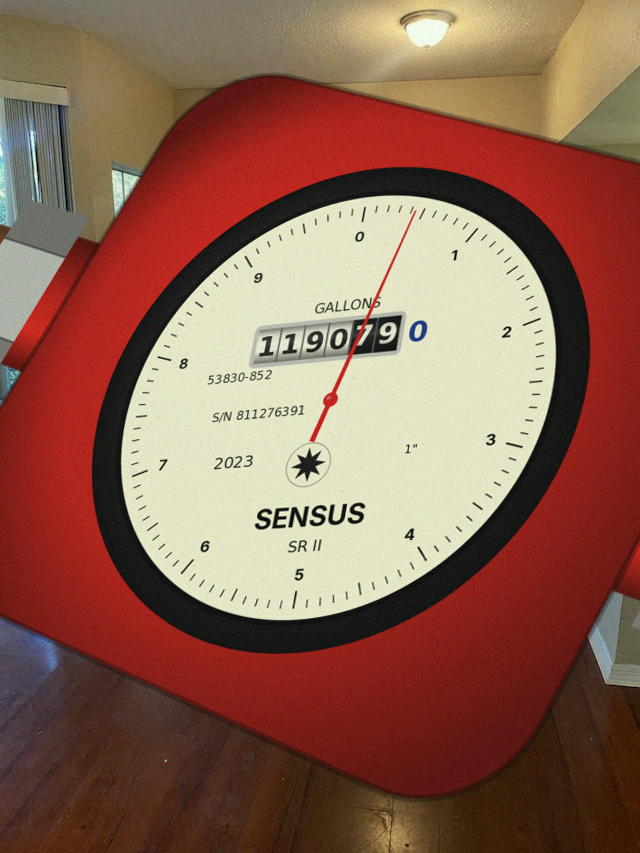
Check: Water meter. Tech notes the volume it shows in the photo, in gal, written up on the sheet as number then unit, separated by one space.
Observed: 1190790.4 gal
